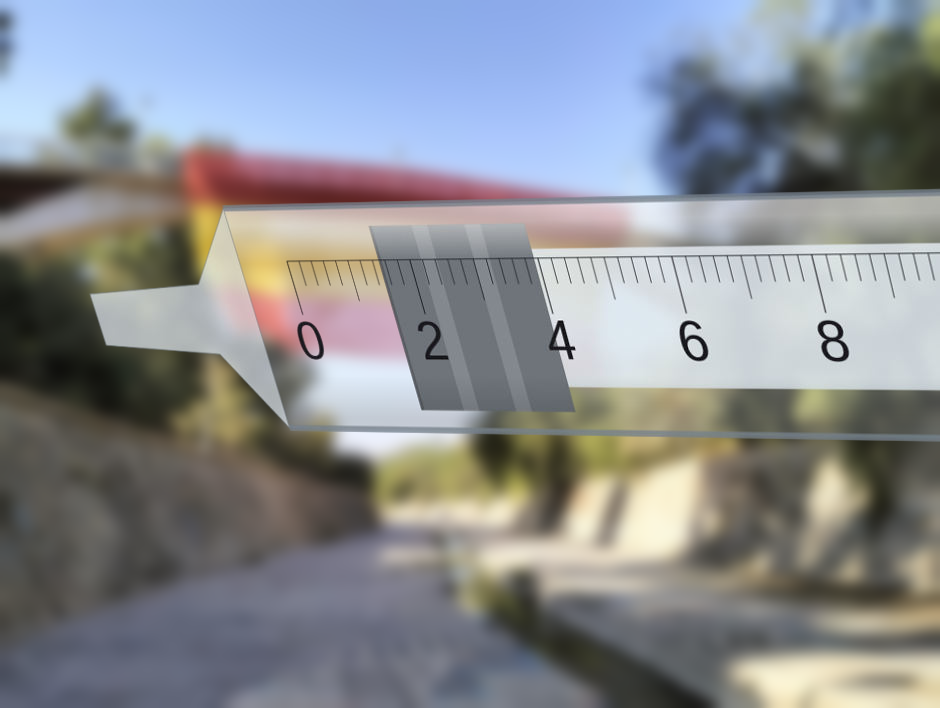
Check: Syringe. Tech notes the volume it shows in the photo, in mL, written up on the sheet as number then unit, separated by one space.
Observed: 1.5 mL
